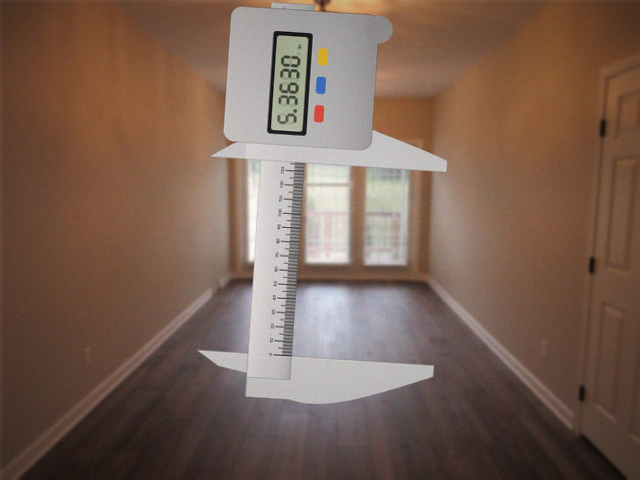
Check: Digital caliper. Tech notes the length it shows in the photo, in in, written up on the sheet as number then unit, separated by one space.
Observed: 5.3630 in
